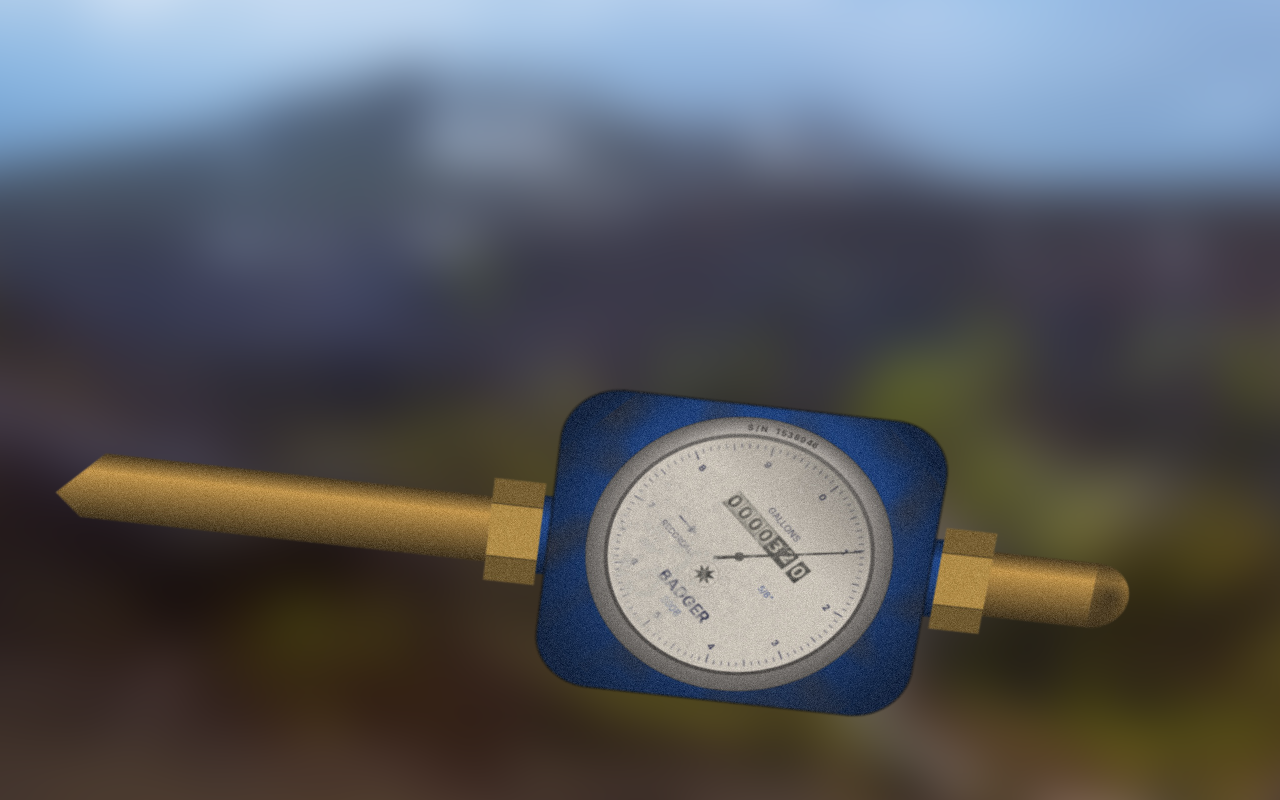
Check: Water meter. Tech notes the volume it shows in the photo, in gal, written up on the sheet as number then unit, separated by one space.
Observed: 321.0 gal
